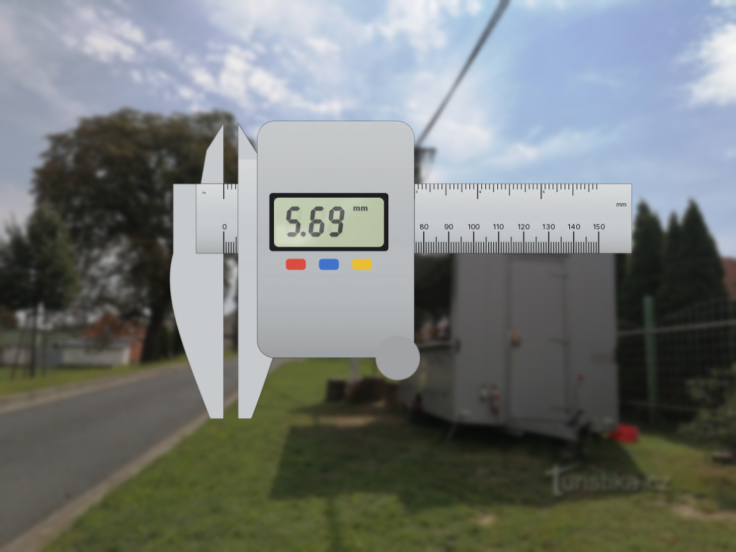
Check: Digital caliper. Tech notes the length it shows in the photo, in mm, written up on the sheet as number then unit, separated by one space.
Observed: 5.69 mm
